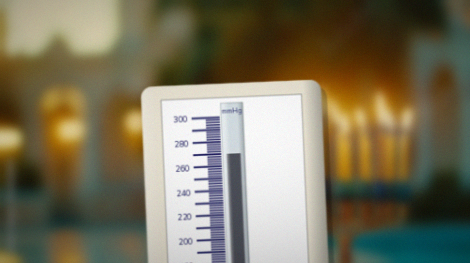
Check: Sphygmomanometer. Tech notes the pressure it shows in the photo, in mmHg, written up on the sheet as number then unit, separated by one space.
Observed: 270 mmHg
